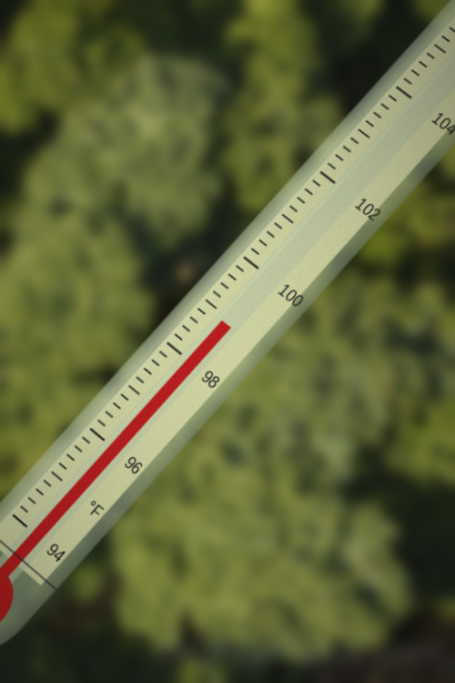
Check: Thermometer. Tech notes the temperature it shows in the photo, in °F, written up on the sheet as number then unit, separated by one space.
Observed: 98.9 °F
